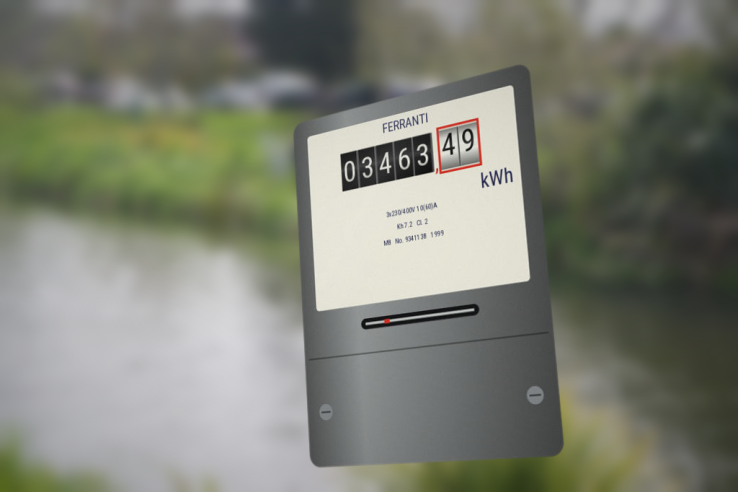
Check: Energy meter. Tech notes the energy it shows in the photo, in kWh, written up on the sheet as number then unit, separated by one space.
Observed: 3463.49 kWh
